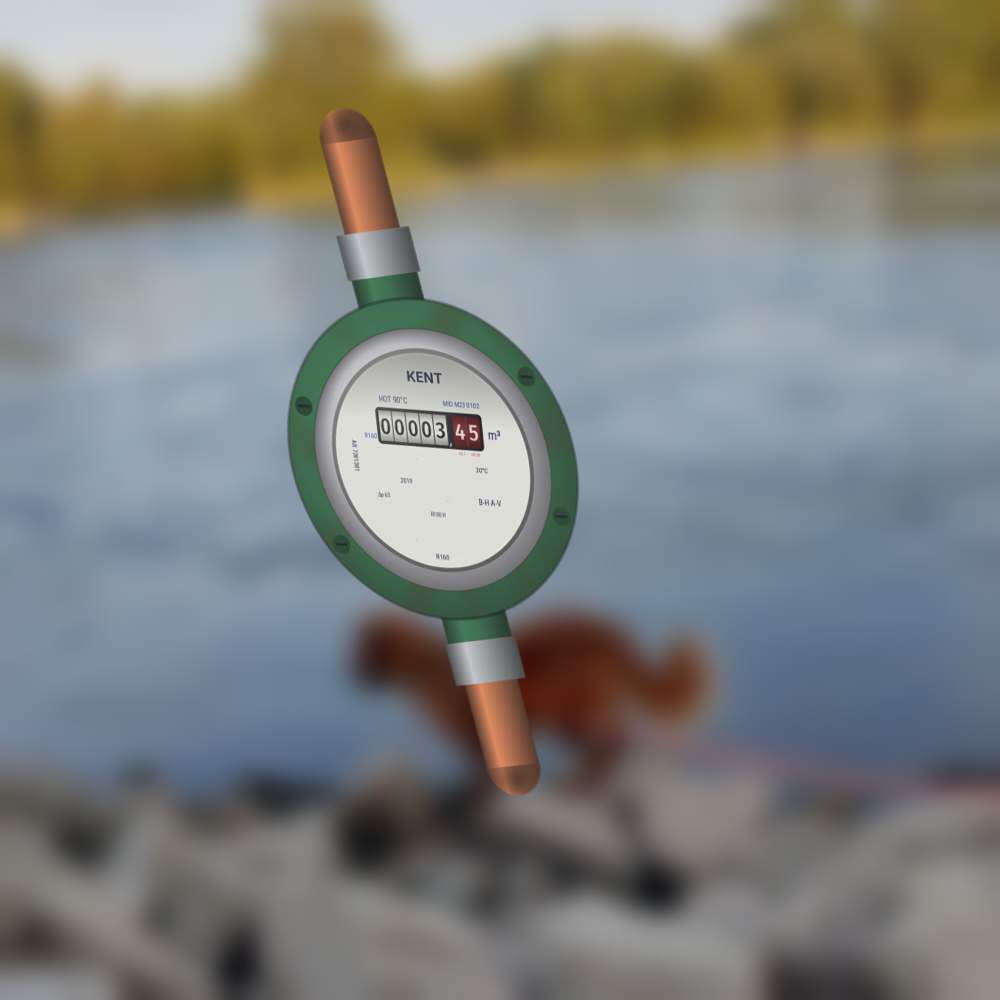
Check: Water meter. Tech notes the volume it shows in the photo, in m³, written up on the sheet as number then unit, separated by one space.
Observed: 3.45 m³
